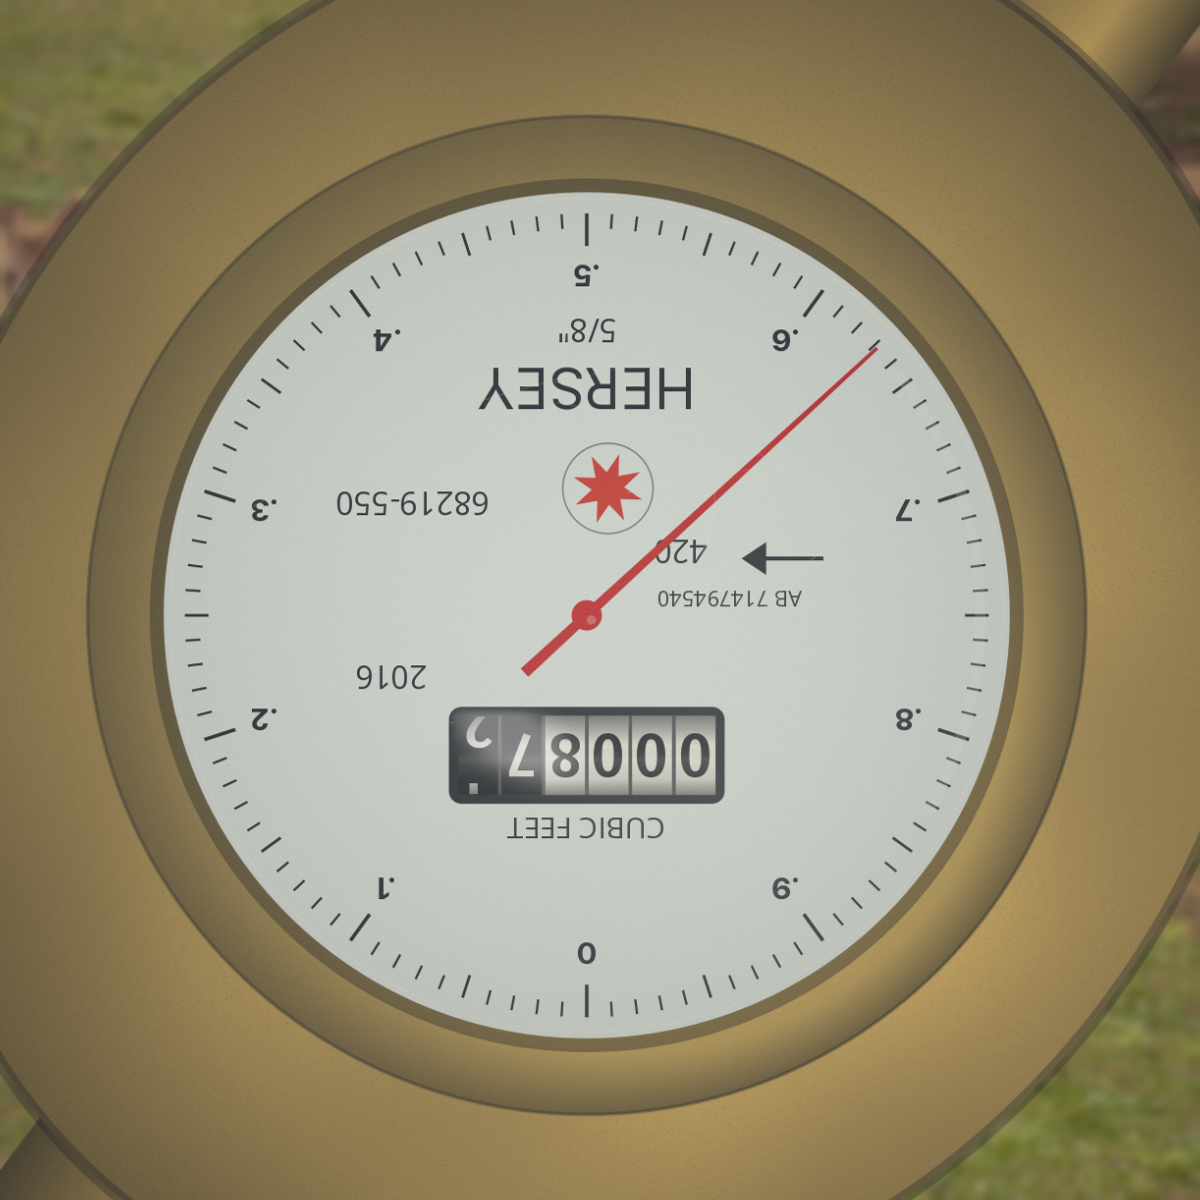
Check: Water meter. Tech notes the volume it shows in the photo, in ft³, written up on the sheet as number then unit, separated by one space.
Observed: 871.63 ft³
